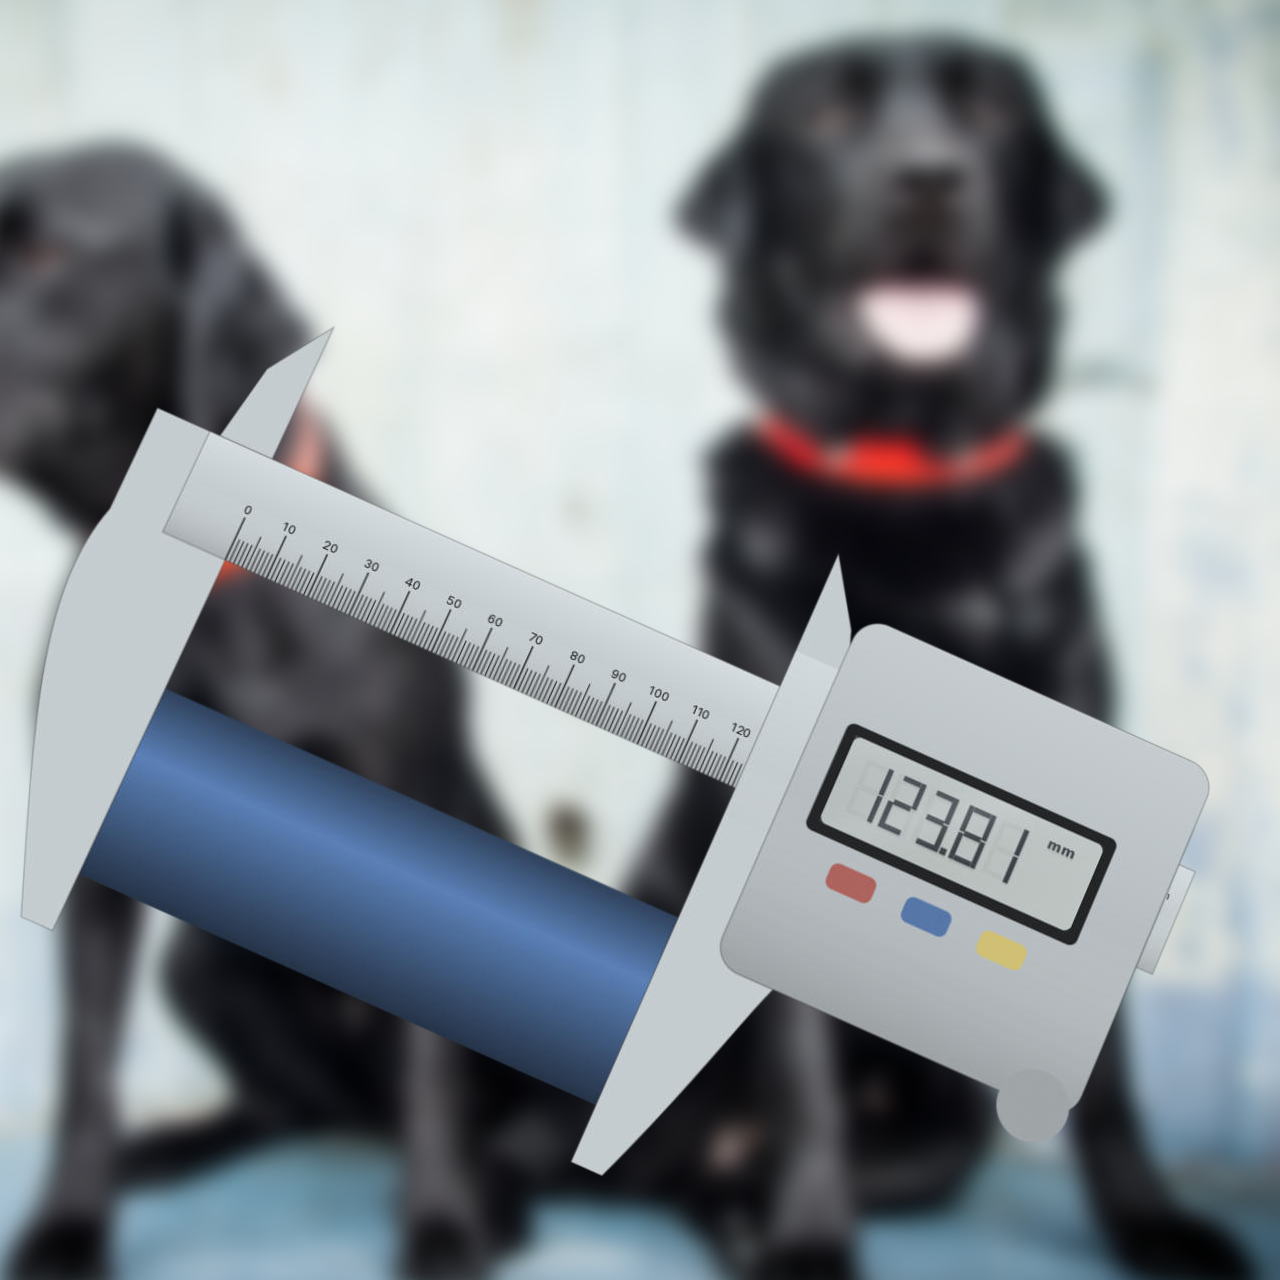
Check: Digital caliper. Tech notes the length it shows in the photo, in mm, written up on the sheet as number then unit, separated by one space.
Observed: 123.81 mm
